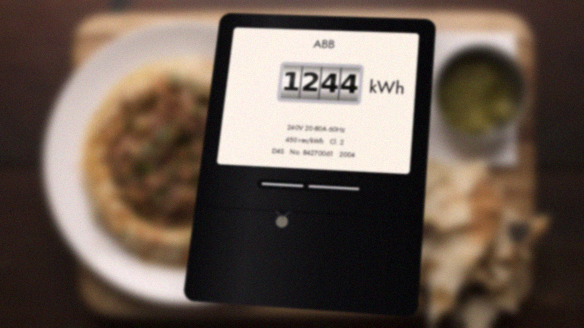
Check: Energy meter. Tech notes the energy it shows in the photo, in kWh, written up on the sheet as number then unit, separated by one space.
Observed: 1244 kWh
